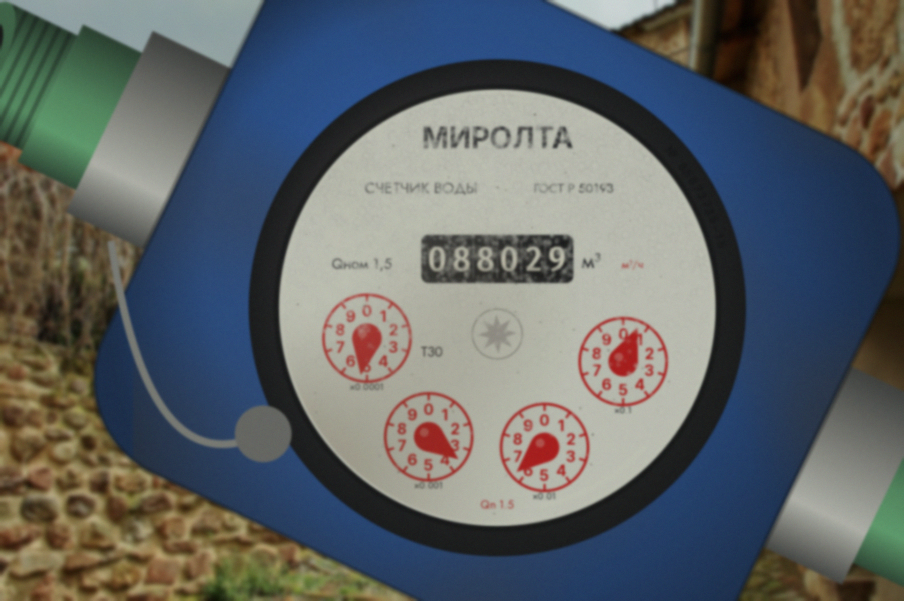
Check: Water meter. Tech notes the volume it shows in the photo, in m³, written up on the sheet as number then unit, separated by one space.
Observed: 88029.0635 m³
